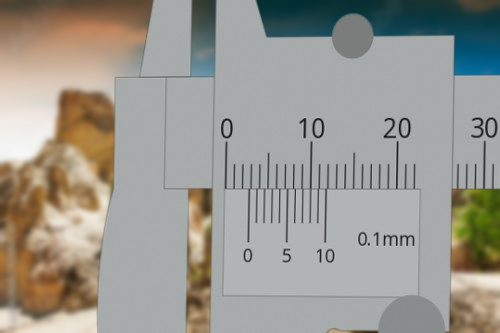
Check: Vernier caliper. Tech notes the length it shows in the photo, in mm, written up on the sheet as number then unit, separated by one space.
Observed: 2.8 mm
